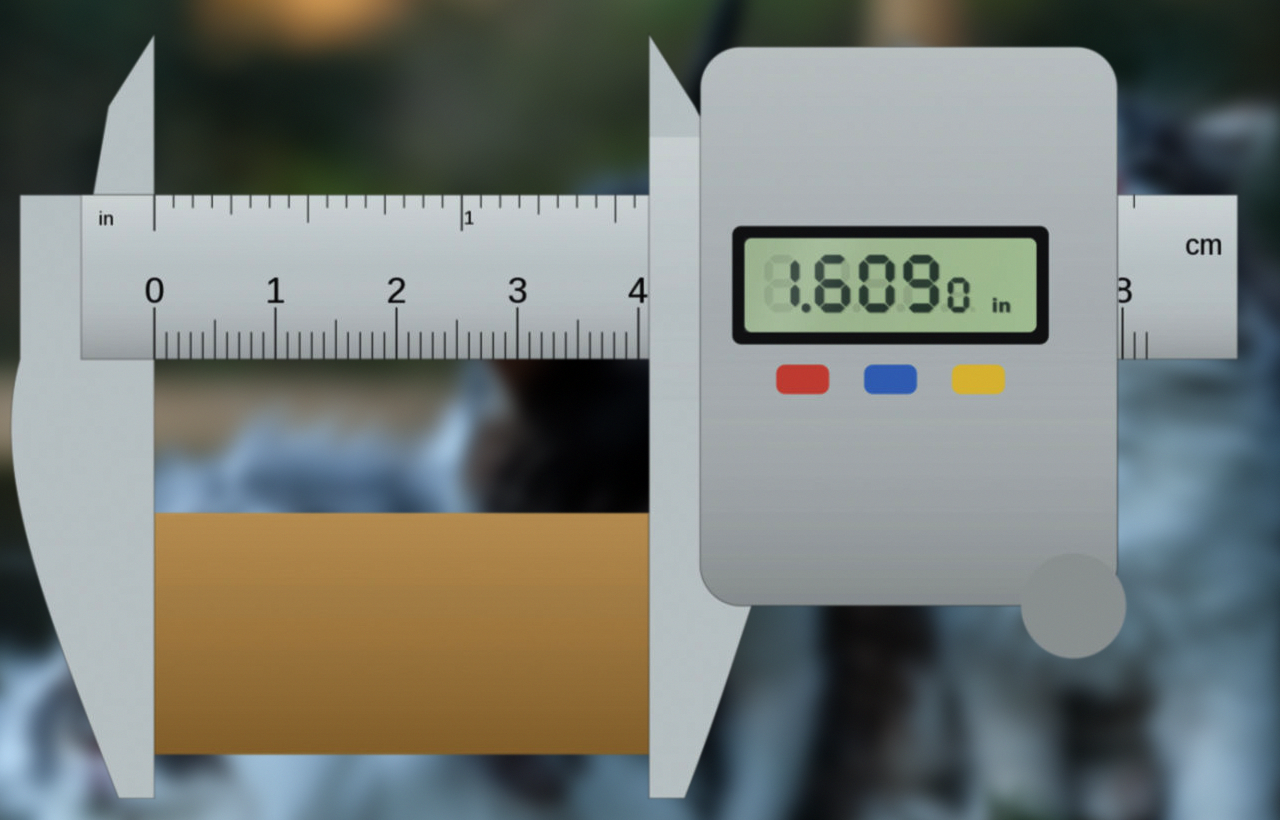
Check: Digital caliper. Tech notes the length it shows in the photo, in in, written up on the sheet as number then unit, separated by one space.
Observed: 1.6090 in
